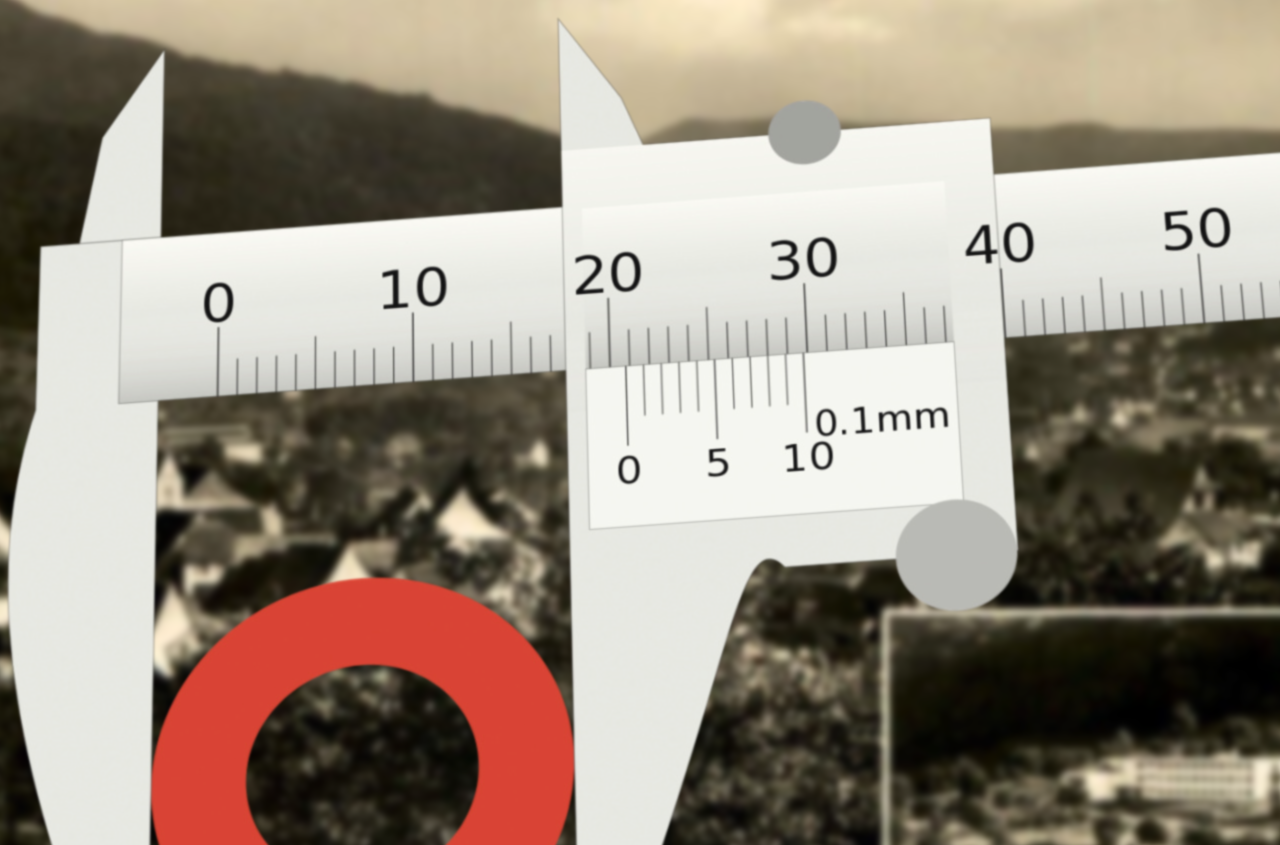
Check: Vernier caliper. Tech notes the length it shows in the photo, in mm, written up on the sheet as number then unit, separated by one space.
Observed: 20.8 mm
